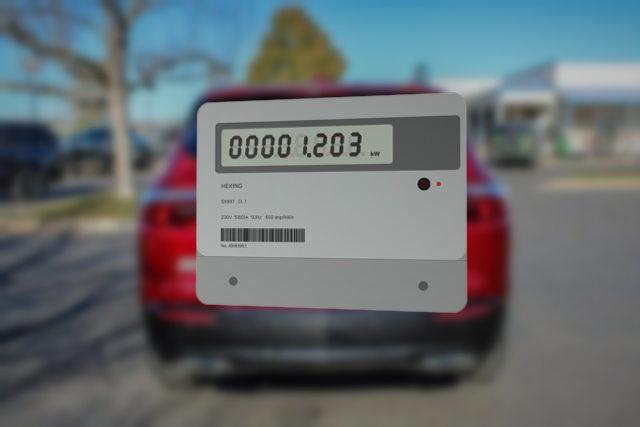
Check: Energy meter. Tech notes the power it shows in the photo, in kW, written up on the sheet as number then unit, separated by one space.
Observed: 1.203 kW
